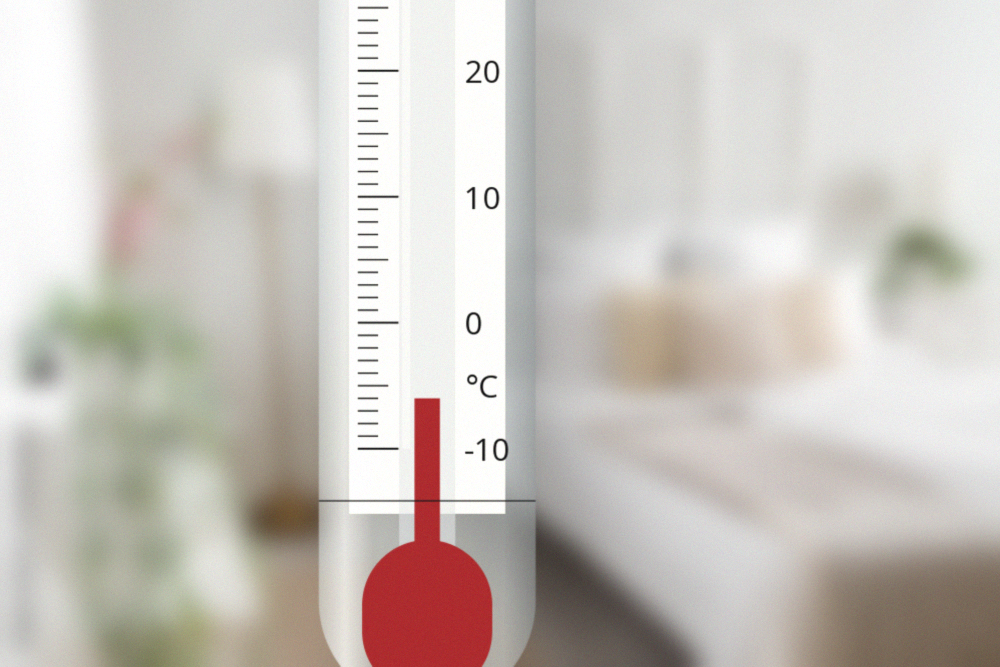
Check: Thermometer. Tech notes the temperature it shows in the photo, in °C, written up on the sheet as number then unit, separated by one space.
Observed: -6 °C
